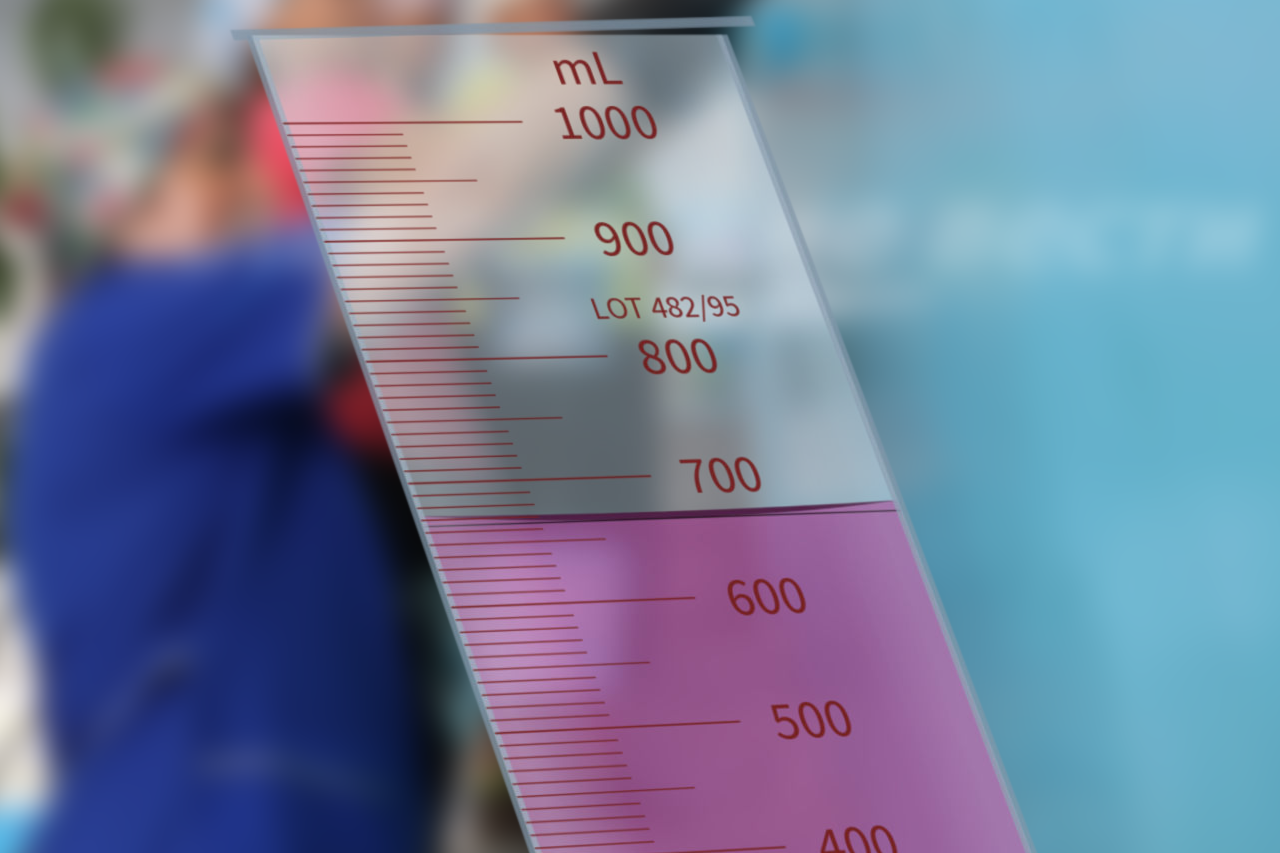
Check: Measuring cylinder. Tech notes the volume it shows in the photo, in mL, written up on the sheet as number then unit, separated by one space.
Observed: 665 mL
